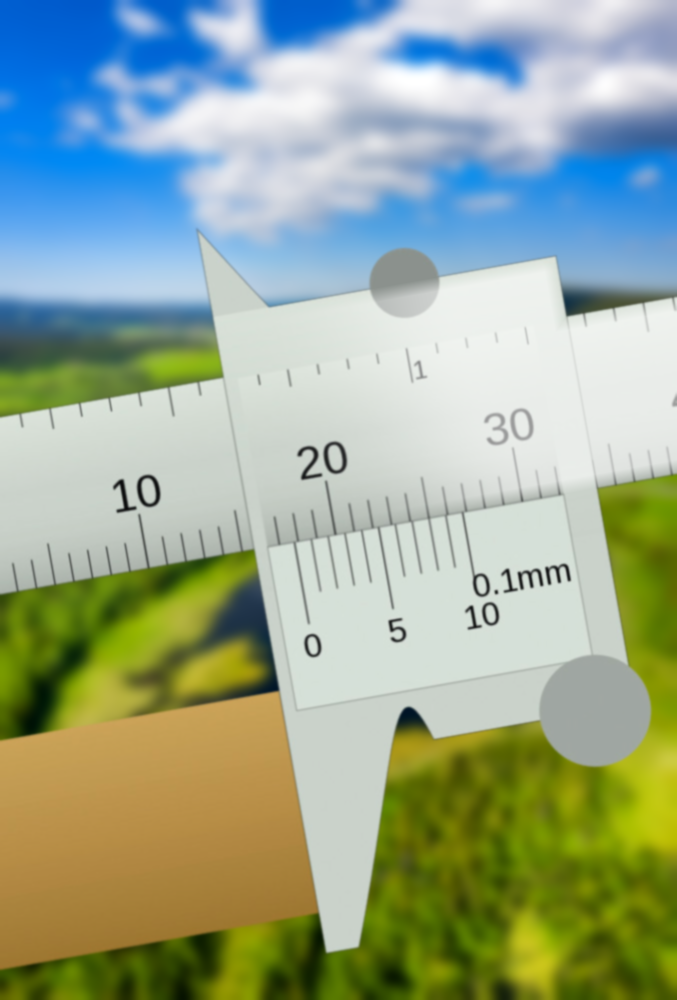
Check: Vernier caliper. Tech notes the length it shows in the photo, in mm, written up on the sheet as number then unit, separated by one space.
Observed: 17.8 mm
